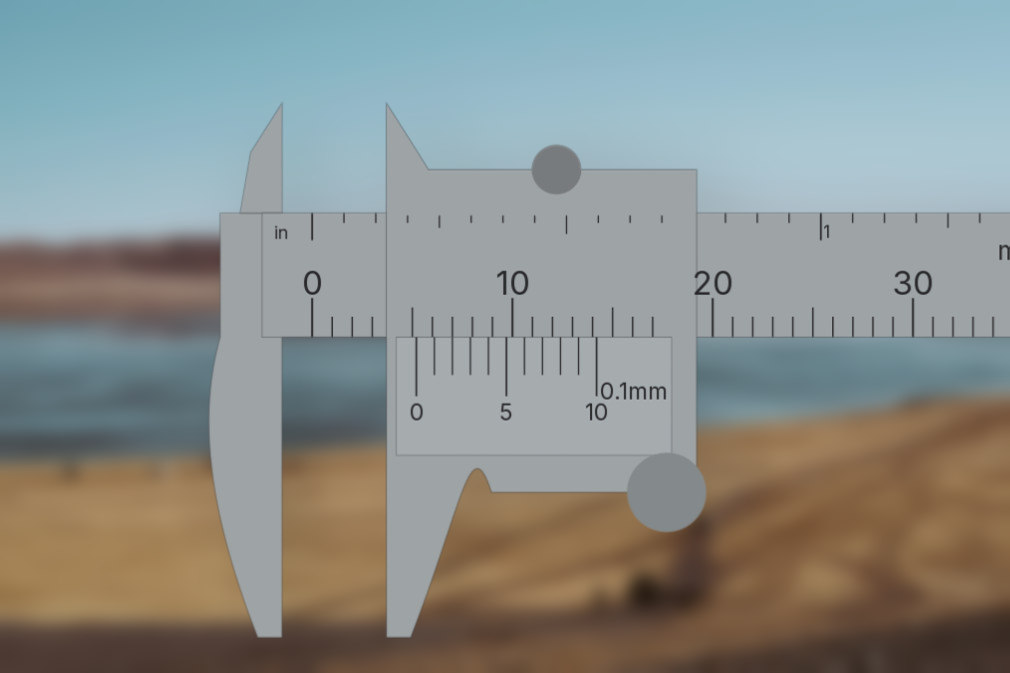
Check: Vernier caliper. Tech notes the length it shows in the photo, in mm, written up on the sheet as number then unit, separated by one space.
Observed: 5.2 mm
